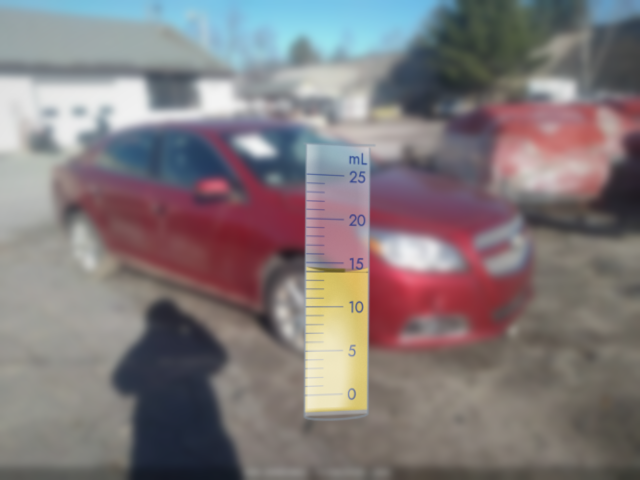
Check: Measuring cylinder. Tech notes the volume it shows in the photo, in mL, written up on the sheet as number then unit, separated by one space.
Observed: 14 mL
